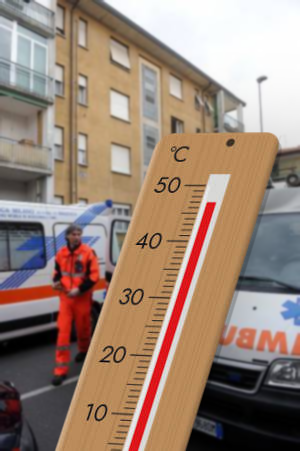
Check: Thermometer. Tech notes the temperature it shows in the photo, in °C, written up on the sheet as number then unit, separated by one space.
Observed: 47 °C
